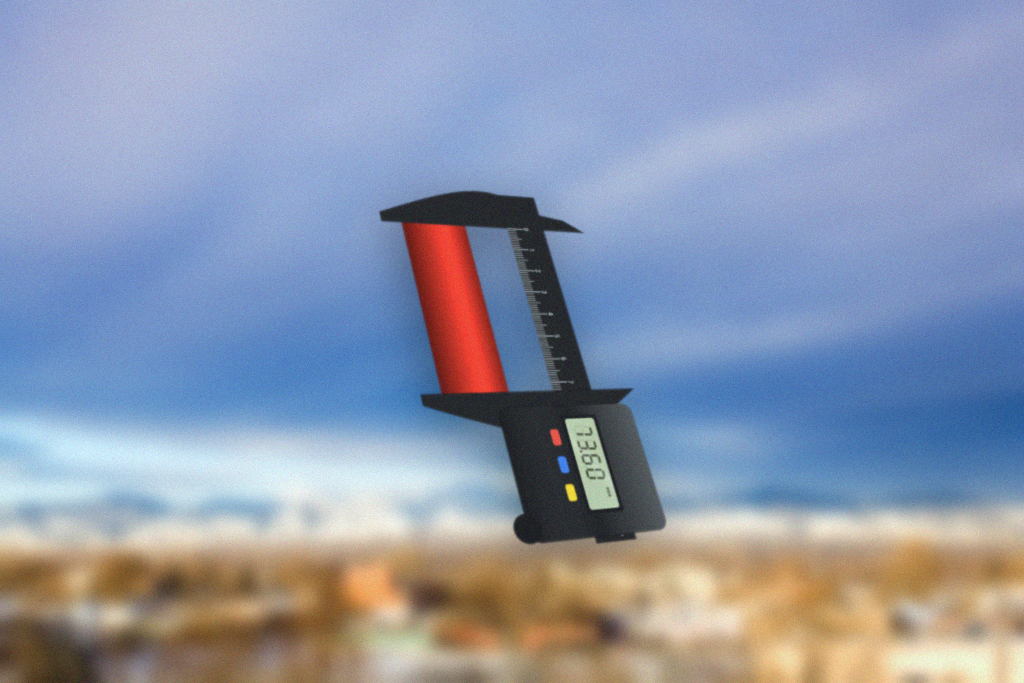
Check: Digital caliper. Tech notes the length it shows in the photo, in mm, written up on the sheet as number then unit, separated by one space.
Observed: 73.60 mm
